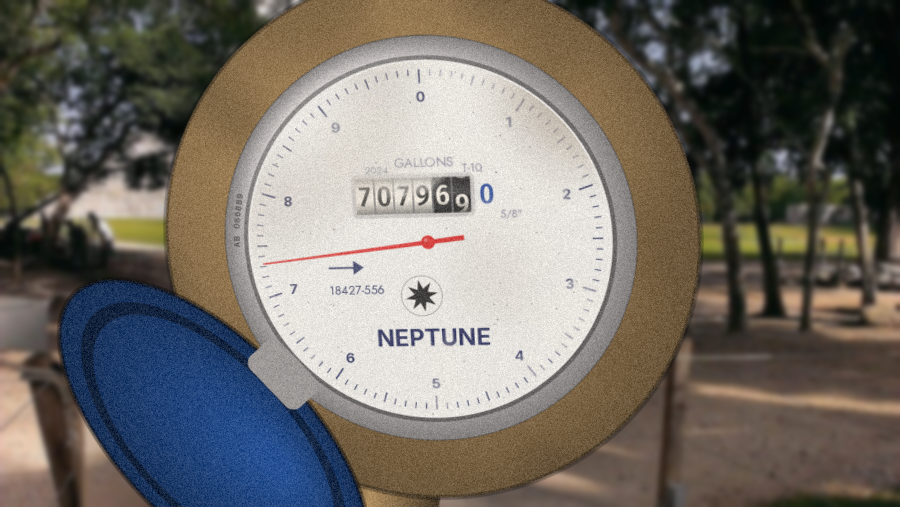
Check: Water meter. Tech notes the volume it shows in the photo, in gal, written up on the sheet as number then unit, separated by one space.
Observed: 7079687.3 gal
